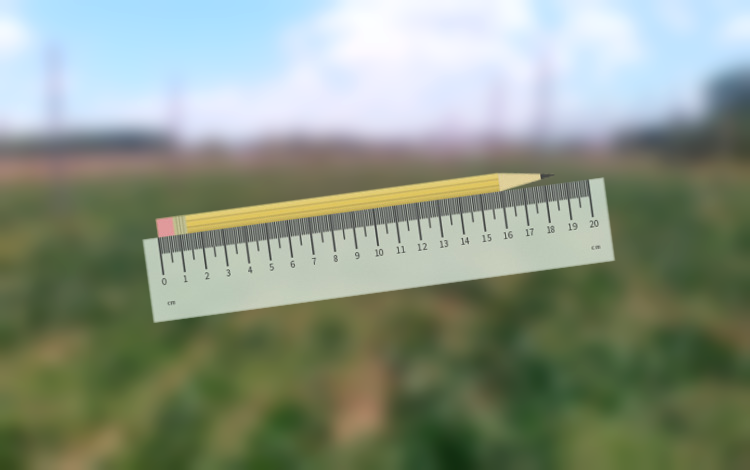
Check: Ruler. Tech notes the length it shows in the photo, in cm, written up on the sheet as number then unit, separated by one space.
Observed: 18.5 cm
